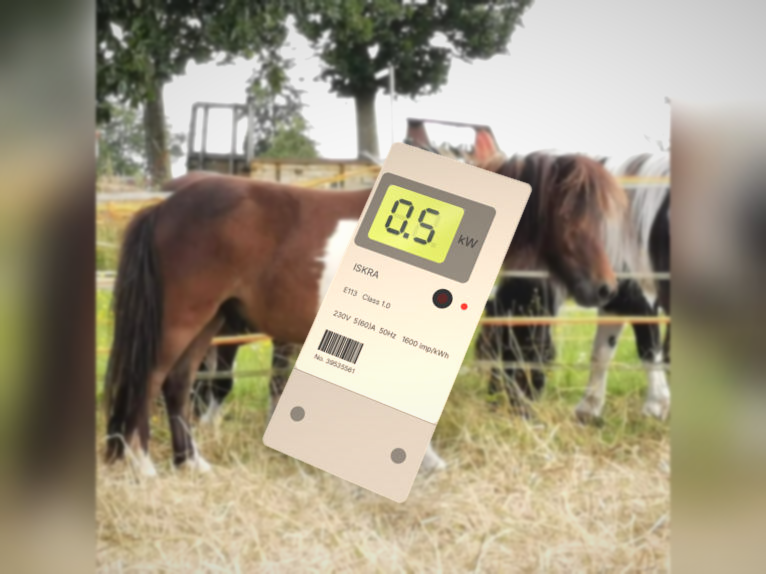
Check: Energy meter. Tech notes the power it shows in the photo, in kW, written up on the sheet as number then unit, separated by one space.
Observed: 0.5 kW
